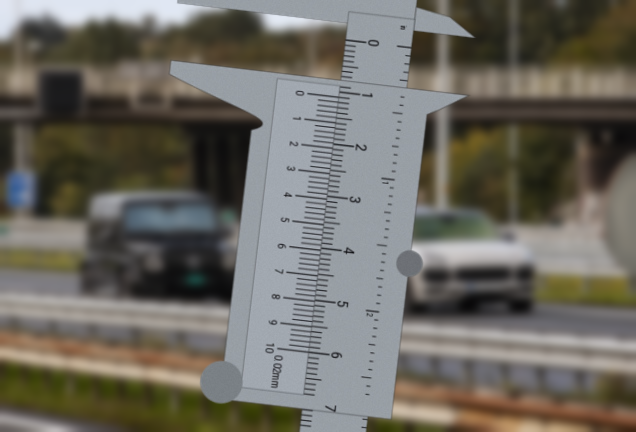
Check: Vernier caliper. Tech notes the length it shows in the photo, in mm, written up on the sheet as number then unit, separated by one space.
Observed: 11.0 mm
